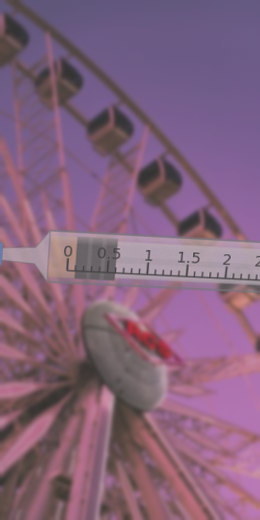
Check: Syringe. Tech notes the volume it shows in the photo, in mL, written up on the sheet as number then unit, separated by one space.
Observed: 0.1 mL
